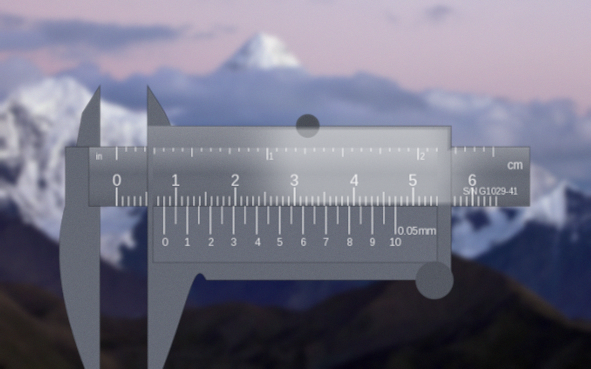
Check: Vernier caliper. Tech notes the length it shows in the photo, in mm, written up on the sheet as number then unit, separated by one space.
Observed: 8.0 mm
